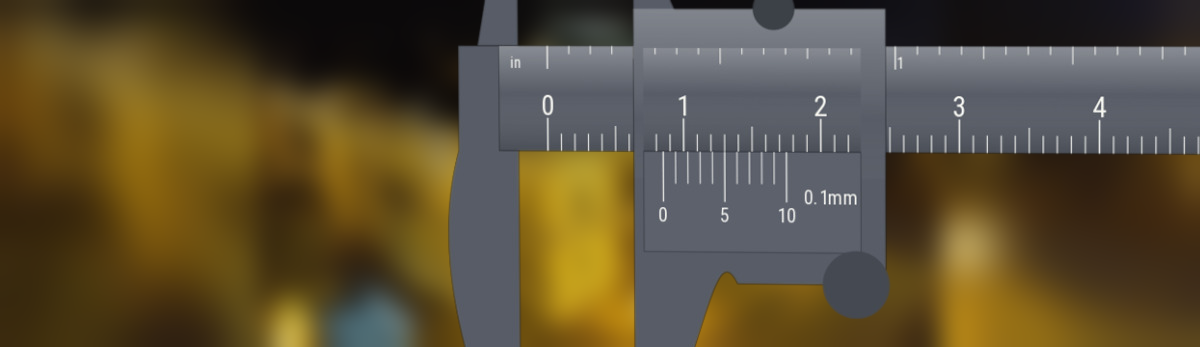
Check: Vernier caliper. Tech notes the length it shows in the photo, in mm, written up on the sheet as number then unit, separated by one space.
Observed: 8.5 mm
